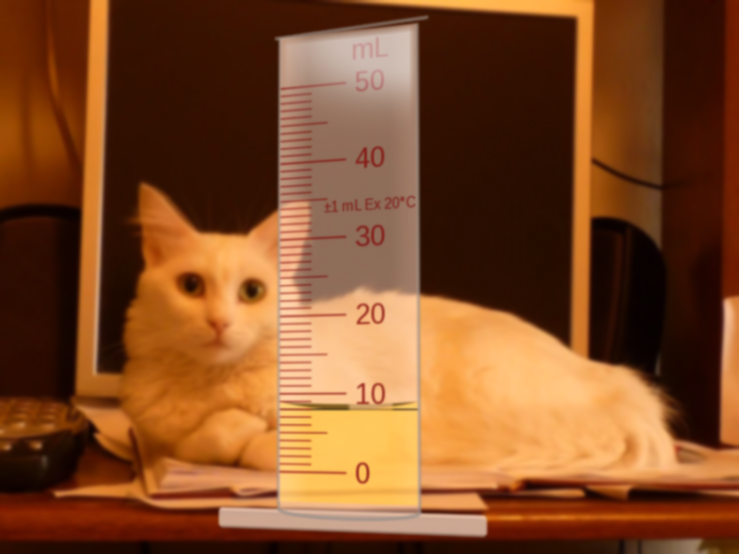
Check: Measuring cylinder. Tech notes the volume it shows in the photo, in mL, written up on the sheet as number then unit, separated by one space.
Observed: 8 mL
